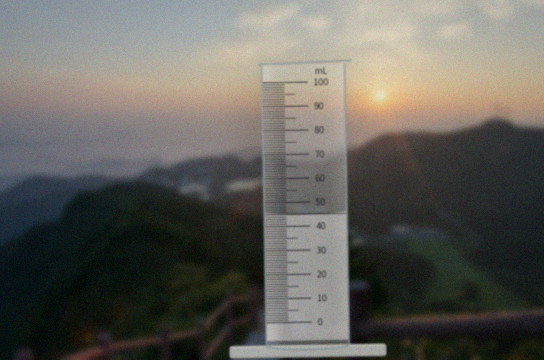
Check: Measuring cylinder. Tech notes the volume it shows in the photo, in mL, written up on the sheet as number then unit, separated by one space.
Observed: 45 mL
